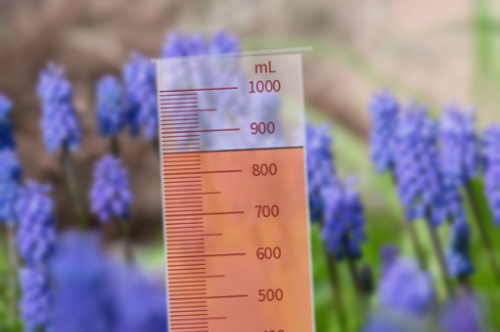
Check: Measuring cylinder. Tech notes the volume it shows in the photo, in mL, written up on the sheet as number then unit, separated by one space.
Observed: 850 mL
